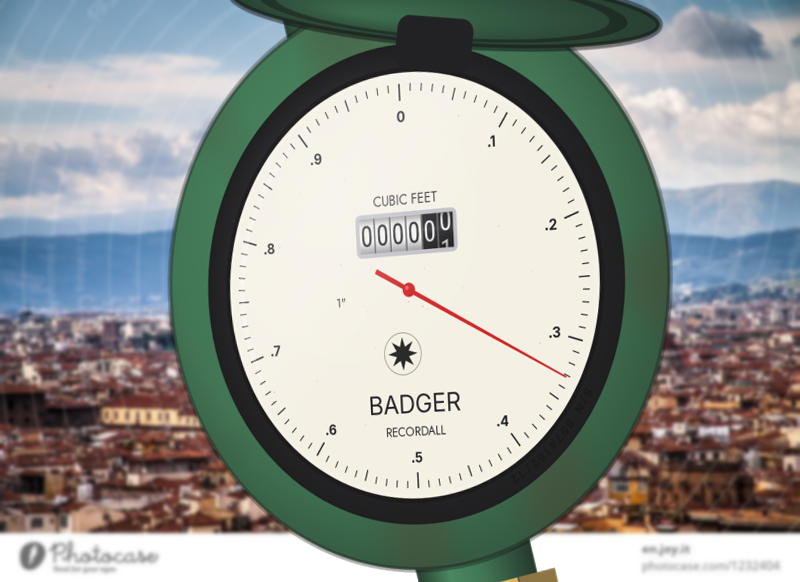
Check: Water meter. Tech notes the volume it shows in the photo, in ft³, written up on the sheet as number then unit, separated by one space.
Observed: 0.33 ft³
